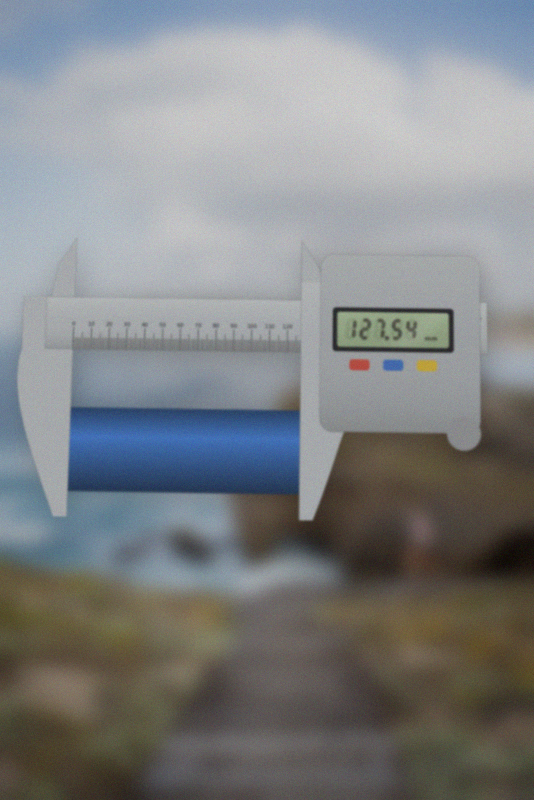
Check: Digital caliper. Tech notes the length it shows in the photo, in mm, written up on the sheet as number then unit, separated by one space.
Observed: 127.54 mm
